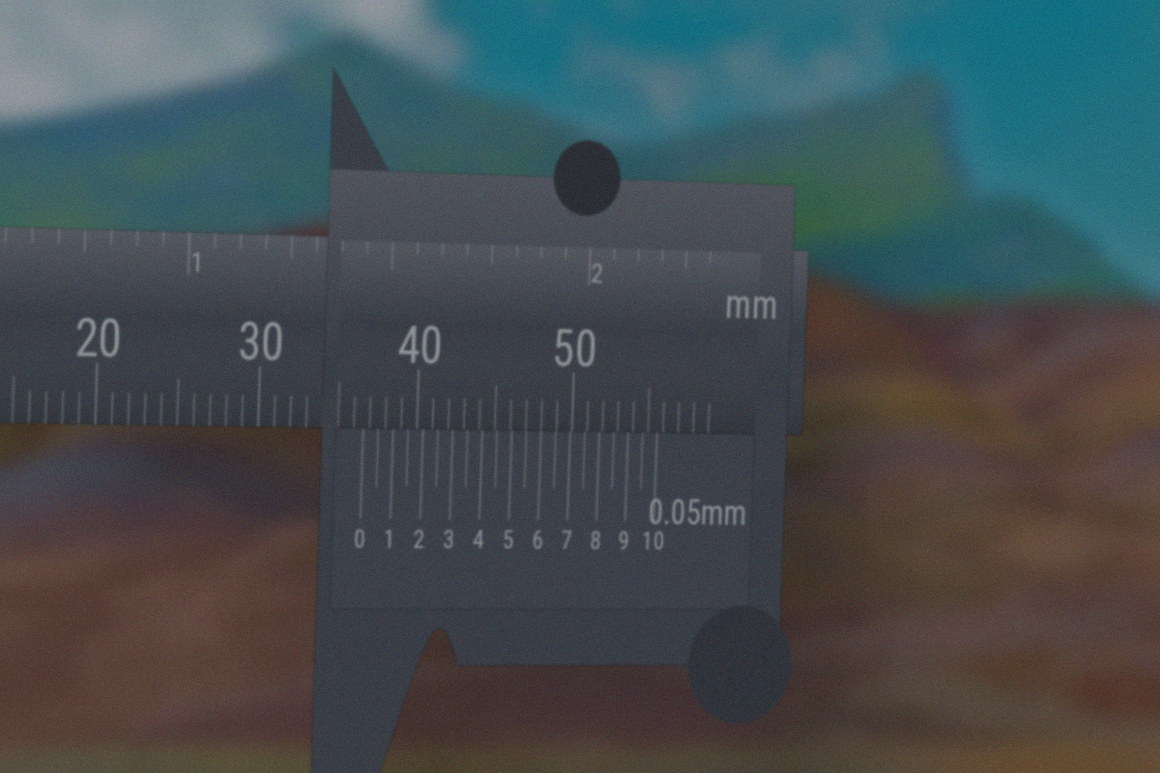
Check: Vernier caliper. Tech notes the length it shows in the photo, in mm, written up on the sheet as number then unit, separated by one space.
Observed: 36.6 mm
